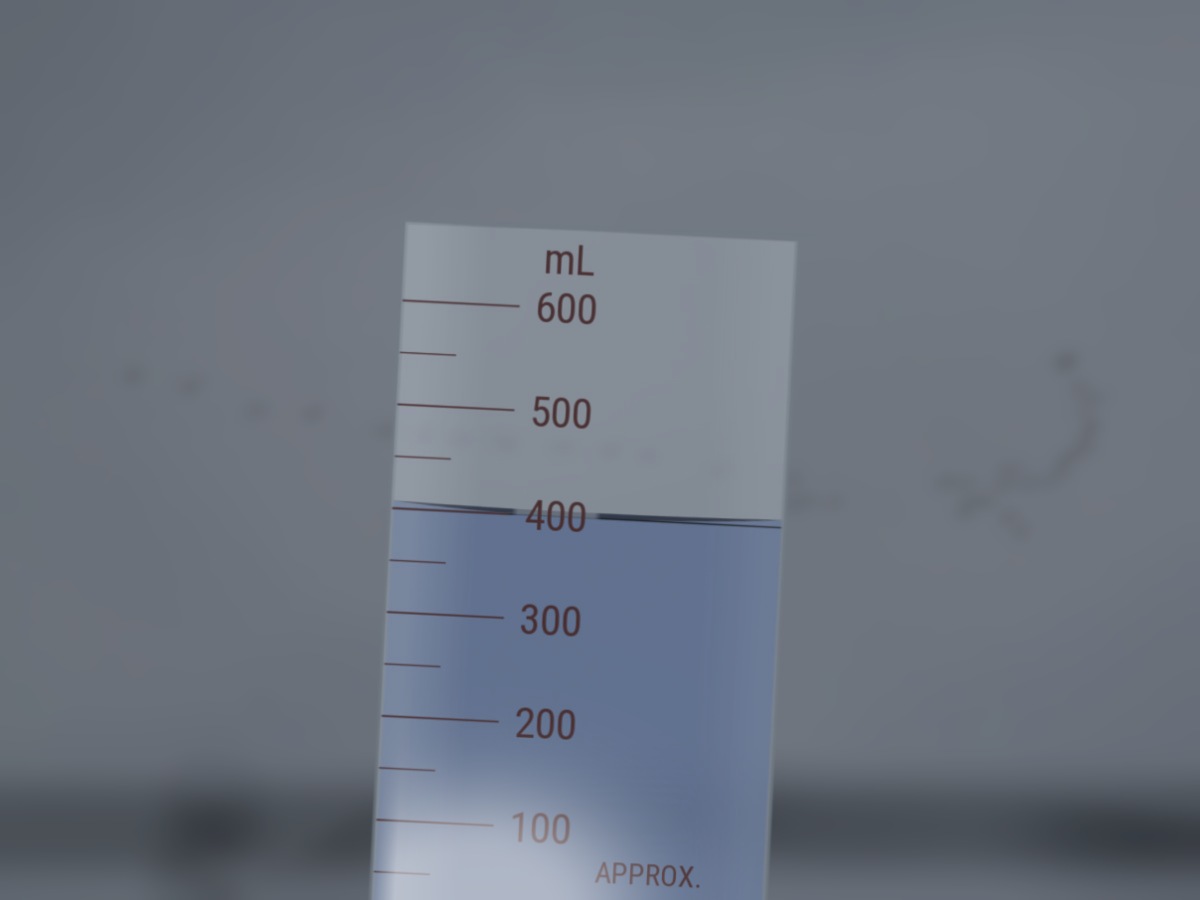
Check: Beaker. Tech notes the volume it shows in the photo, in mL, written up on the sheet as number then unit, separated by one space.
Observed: 400 mL
